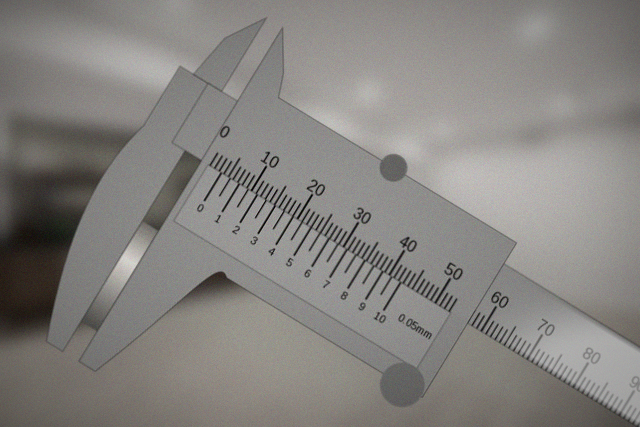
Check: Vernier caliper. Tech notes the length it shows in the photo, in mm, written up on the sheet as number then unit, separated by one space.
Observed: 3.5 mm
